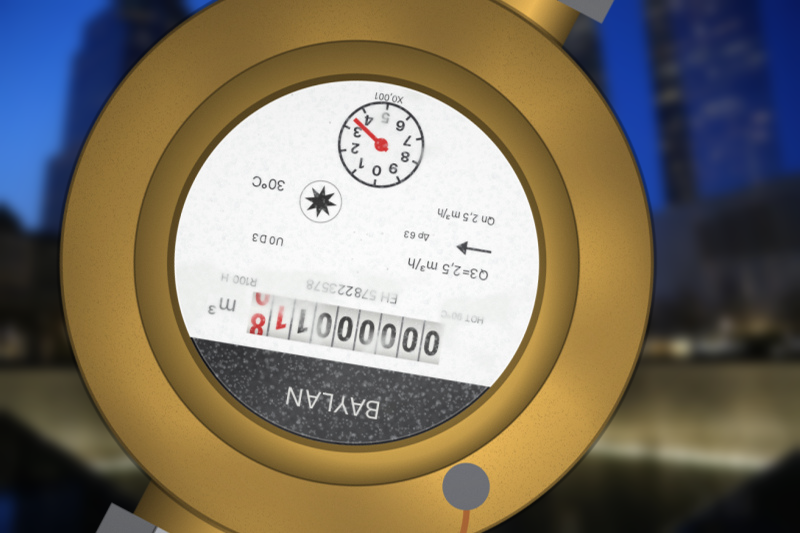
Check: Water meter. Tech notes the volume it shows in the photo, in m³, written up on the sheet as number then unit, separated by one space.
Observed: 1.183 m³
